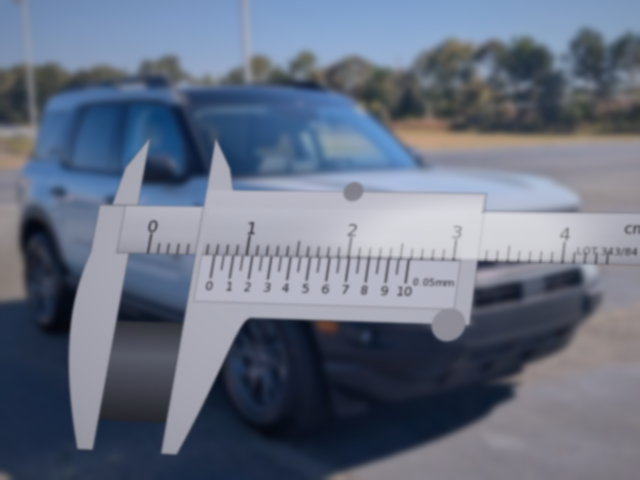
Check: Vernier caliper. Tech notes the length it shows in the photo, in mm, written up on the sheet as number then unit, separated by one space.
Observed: 6.8 mm
